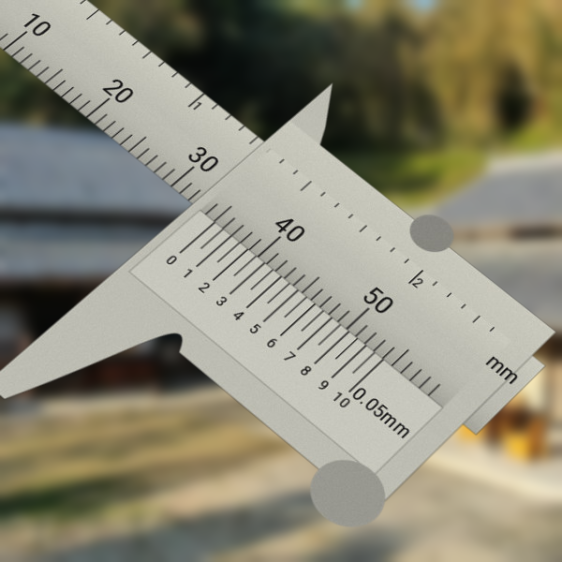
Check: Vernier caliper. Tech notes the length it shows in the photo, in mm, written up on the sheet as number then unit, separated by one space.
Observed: 35.1 mm
